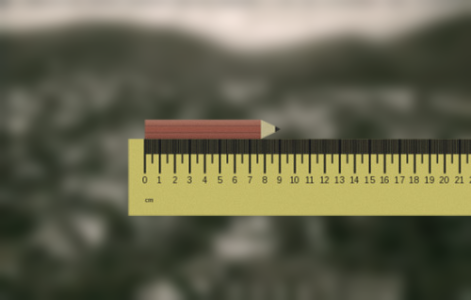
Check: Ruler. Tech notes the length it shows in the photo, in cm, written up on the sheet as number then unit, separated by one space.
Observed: 9 cm
